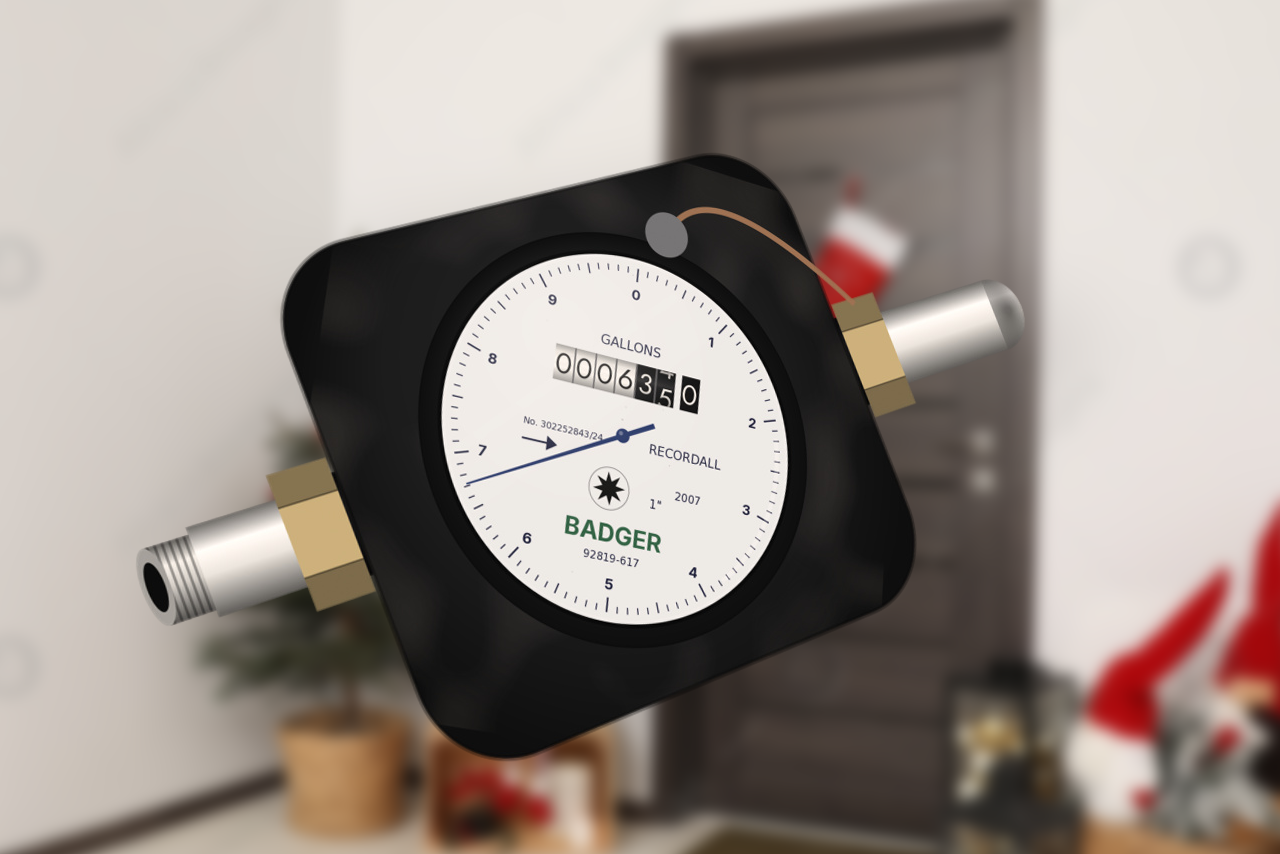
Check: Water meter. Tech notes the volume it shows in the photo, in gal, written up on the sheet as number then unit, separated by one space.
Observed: 6346.7 gal
